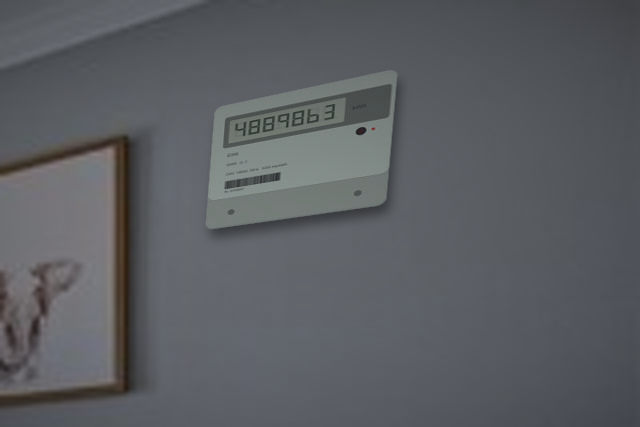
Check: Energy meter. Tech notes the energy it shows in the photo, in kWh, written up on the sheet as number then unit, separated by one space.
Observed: 4889863 kWh
